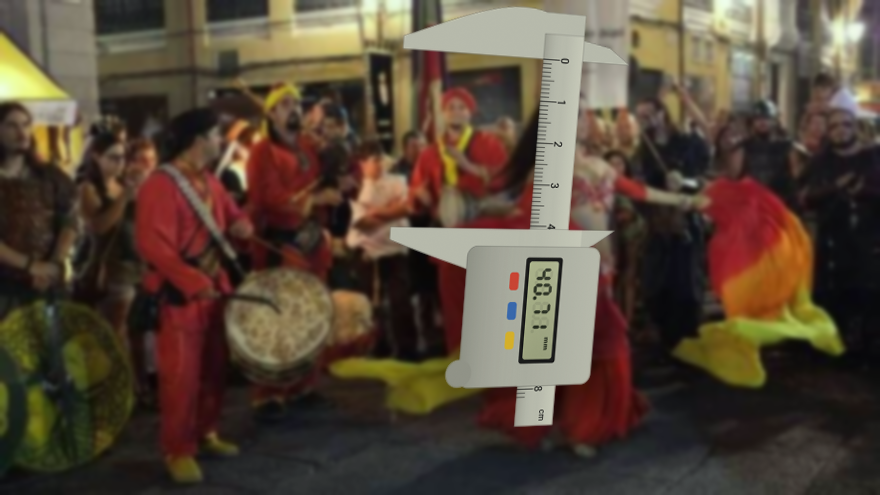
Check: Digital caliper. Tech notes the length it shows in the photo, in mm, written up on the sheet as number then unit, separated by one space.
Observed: 40.71 mm
